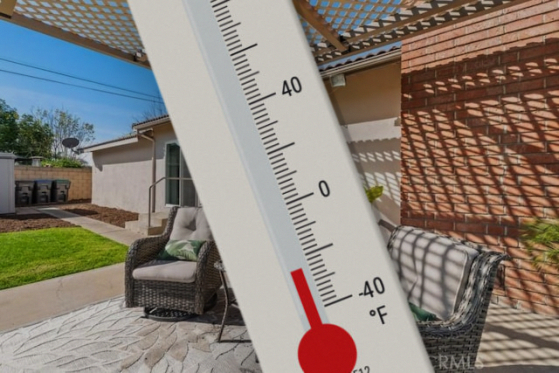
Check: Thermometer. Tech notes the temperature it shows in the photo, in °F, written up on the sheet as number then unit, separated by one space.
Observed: -24 °F
